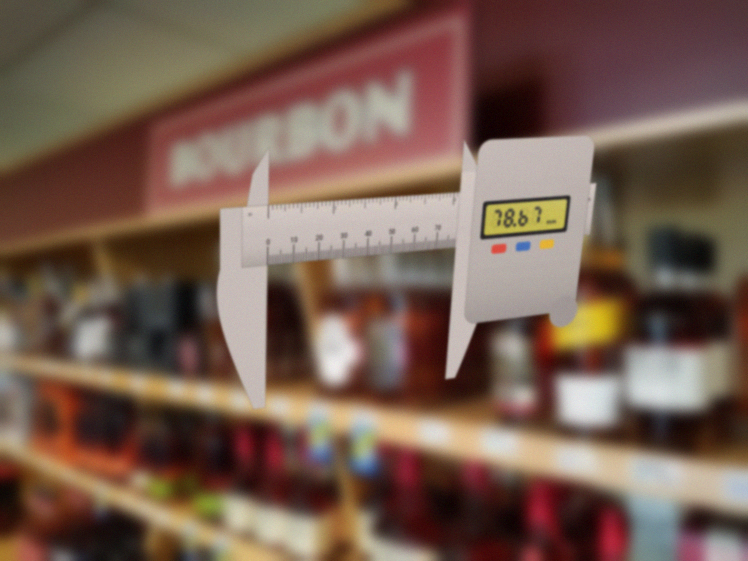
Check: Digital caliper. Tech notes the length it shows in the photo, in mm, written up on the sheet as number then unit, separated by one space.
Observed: 78.67 mm
